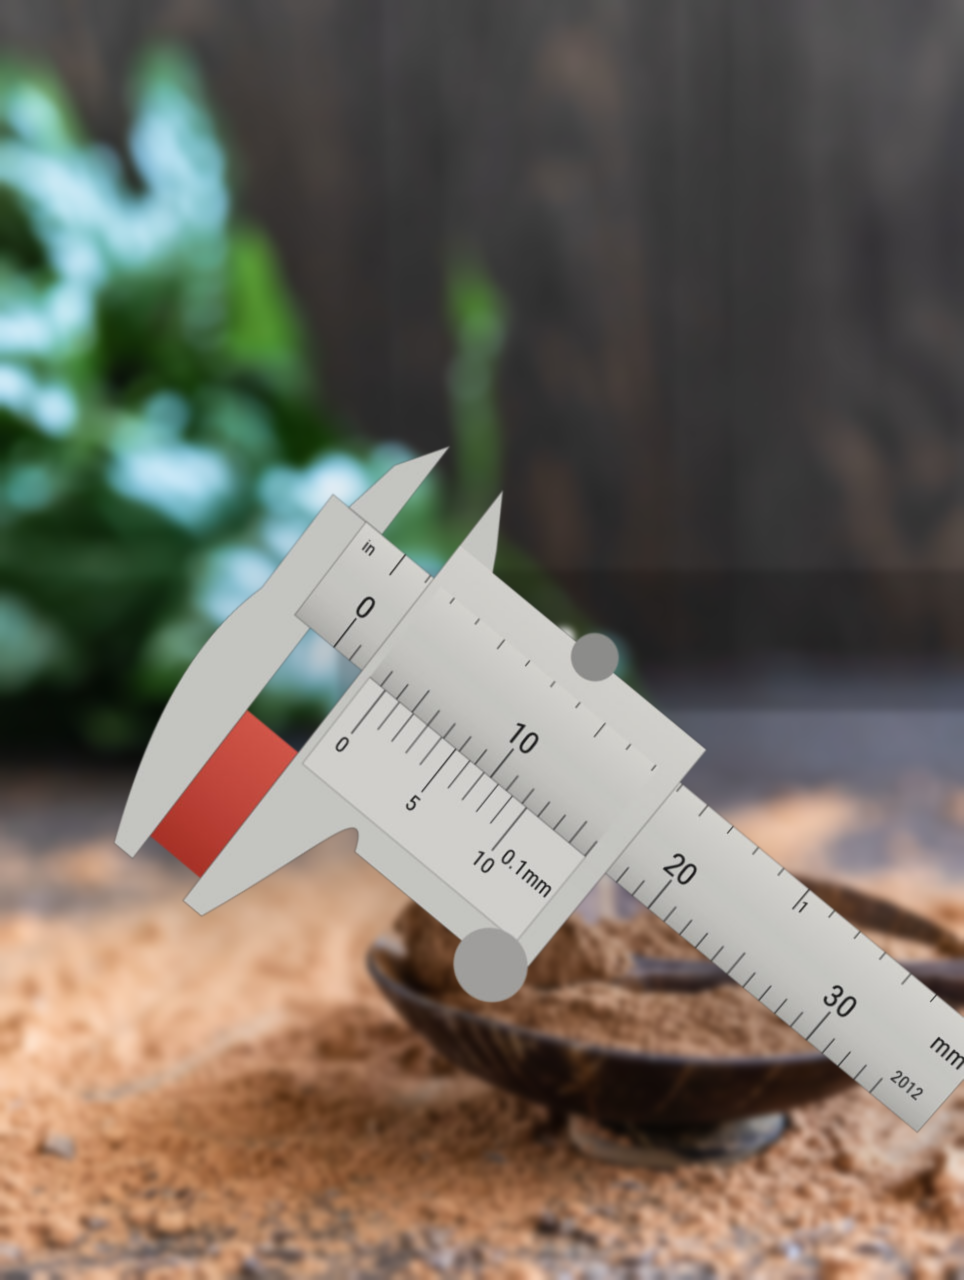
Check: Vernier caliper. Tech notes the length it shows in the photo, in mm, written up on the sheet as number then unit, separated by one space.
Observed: 3.3 mm
